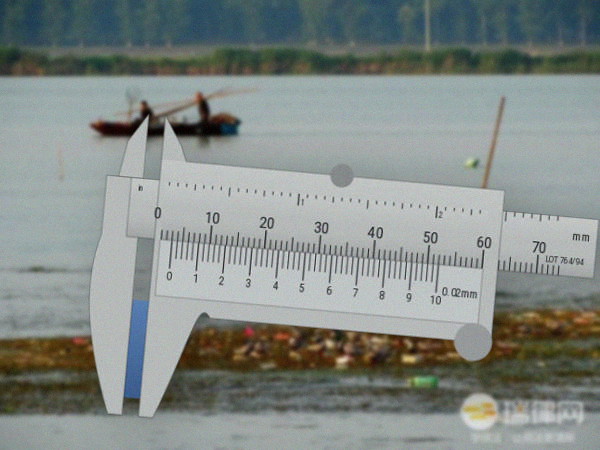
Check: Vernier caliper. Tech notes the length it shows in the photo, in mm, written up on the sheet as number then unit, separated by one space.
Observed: 3.0 mm
